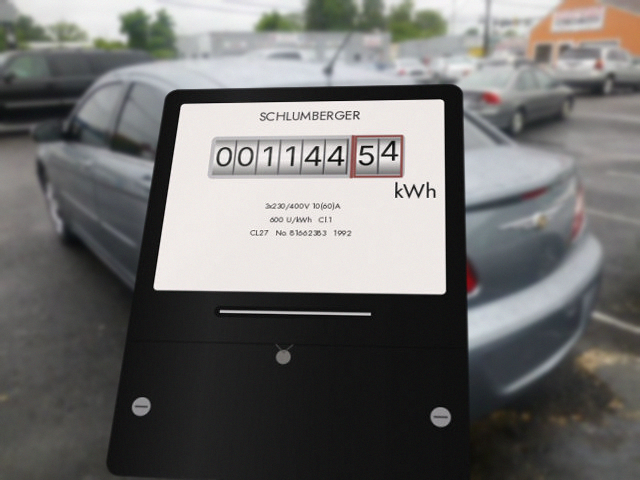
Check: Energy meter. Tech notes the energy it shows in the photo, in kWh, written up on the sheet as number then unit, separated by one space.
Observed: 1144.54 kWh
